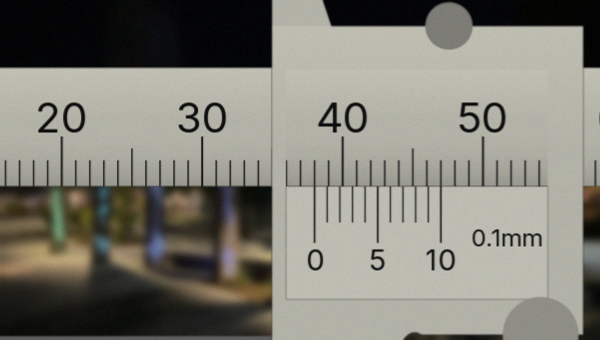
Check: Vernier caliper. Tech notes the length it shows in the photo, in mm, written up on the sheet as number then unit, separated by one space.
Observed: 38.0 mm
